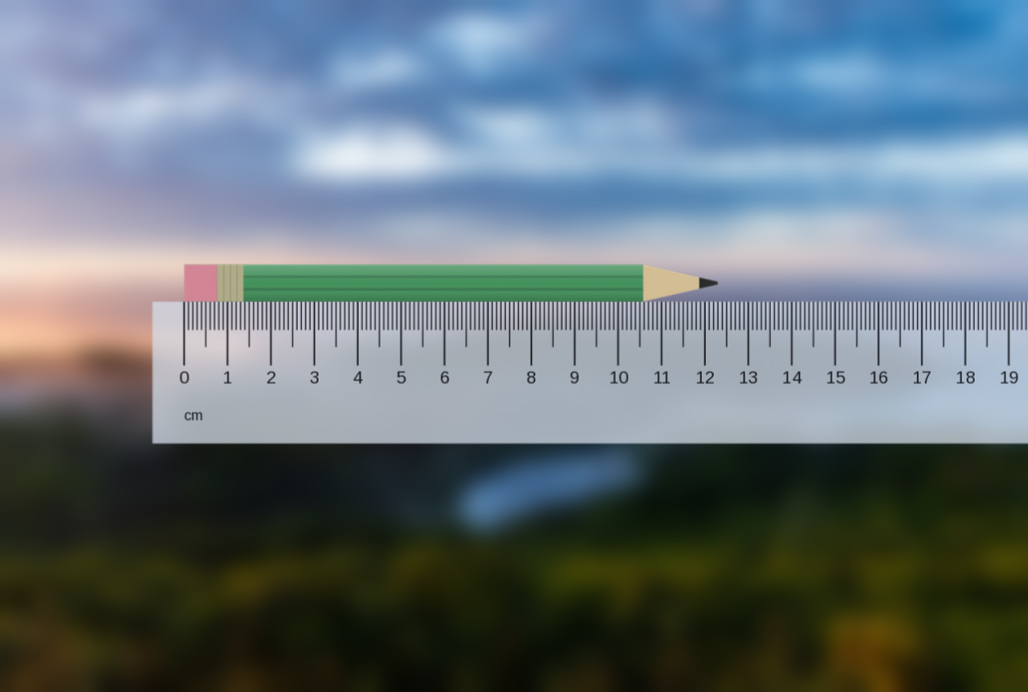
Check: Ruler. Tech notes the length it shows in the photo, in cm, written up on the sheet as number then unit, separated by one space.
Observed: 12.3 cm
